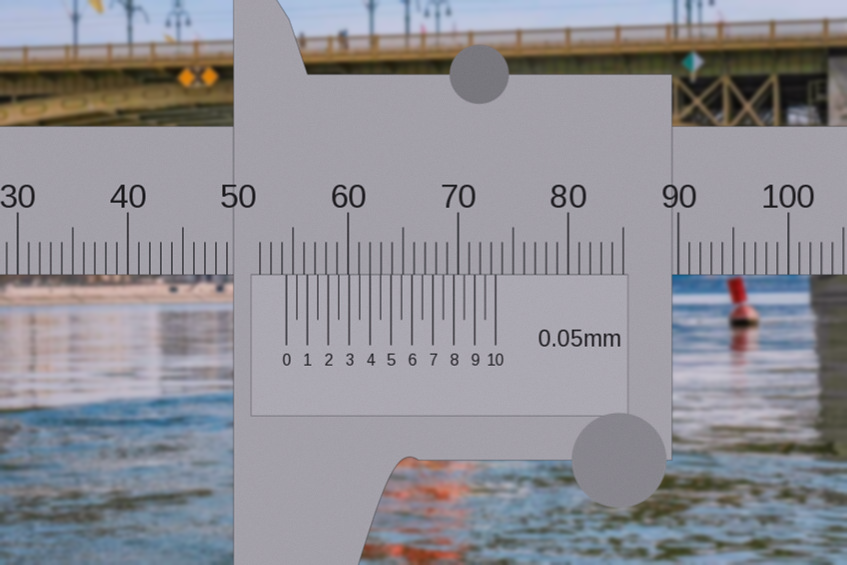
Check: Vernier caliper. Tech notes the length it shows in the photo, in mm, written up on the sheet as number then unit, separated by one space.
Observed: 54.4 mm
